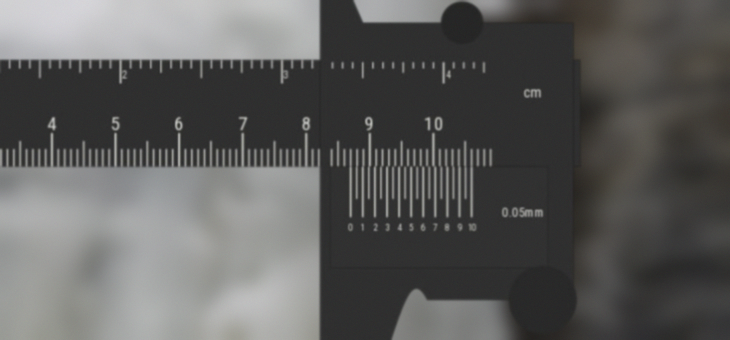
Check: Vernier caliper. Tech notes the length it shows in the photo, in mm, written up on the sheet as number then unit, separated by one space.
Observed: 87.0 mm
